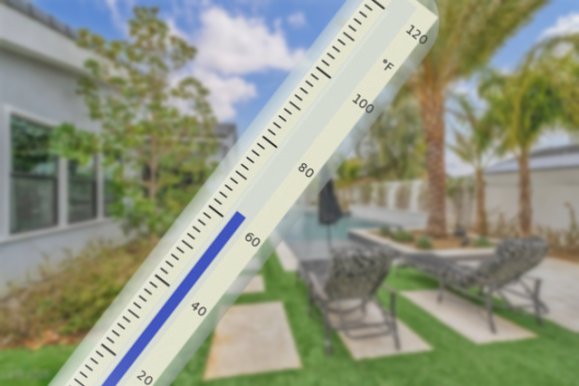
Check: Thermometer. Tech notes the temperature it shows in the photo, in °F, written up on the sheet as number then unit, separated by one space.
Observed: 63 °F
